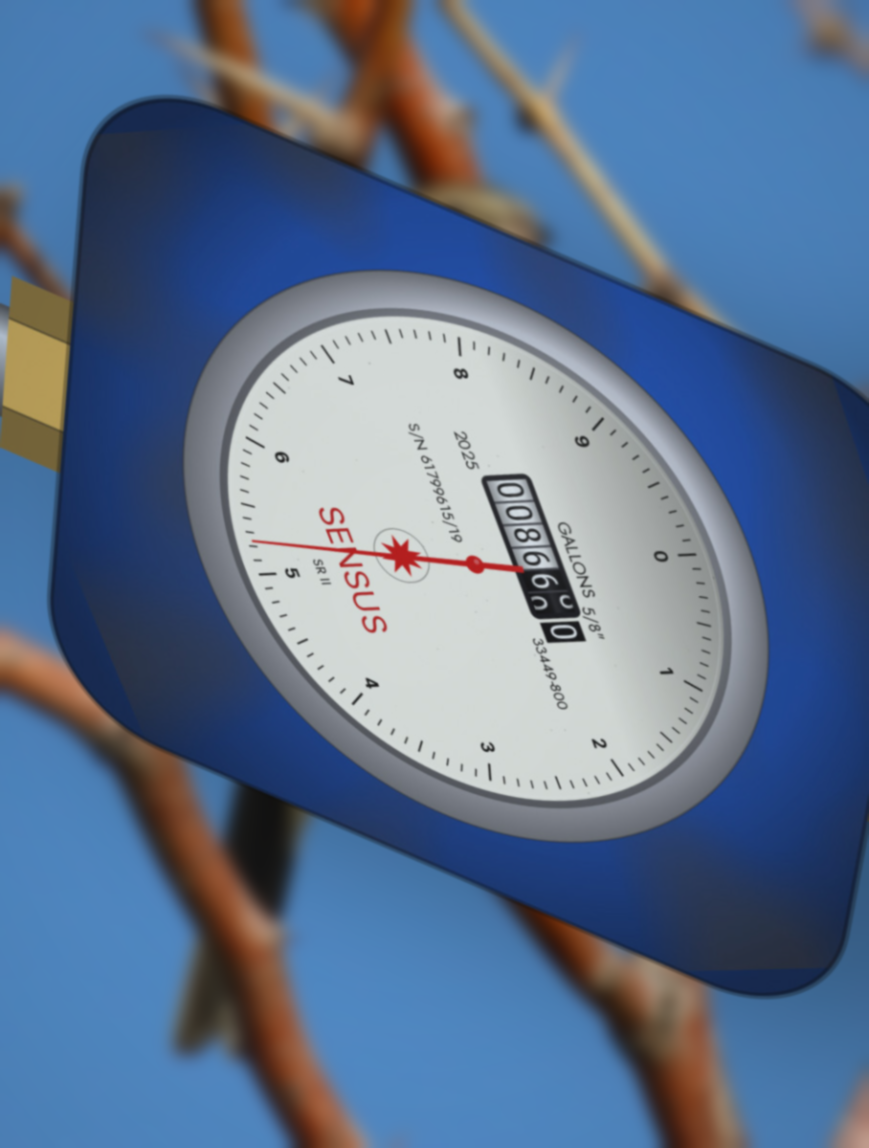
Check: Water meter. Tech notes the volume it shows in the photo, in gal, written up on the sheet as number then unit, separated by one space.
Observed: 86685.2 gal
